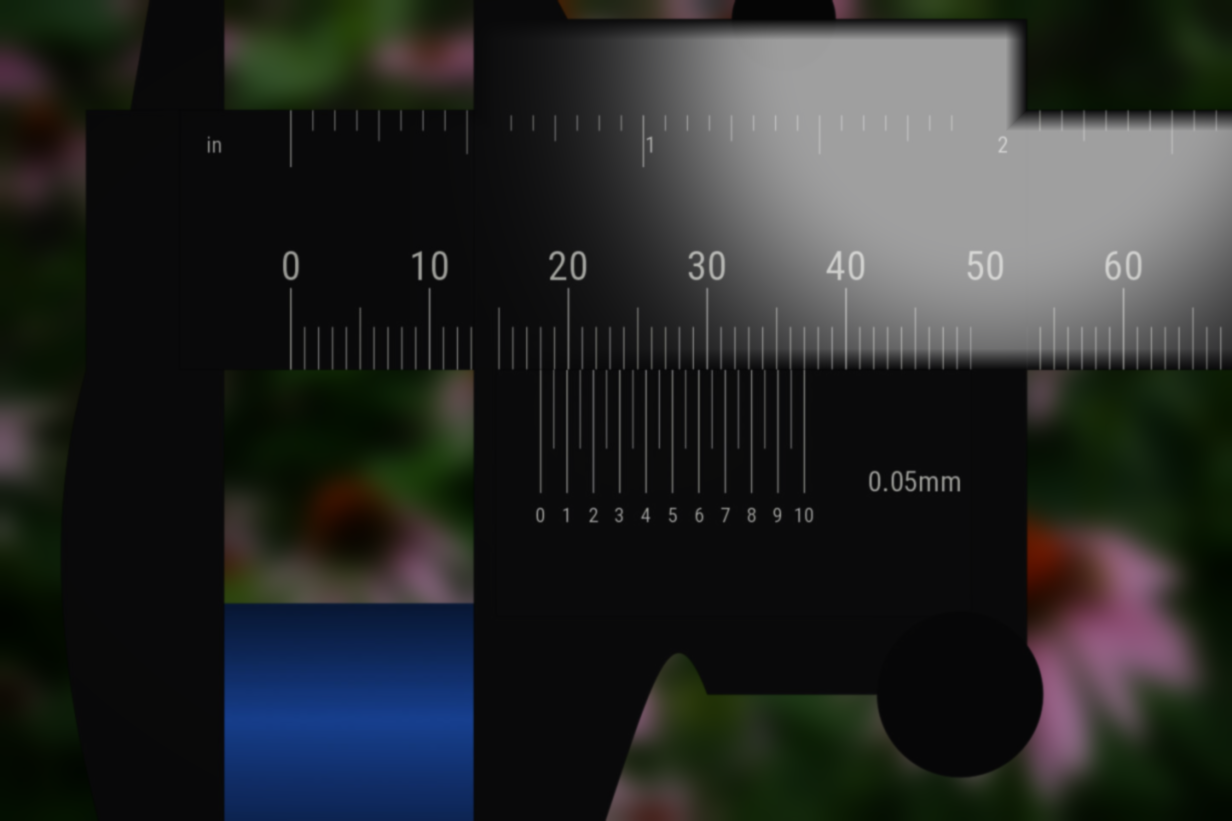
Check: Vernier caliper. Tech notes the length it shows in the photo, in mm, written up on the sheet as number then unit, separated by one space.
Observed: 18.0 mm
